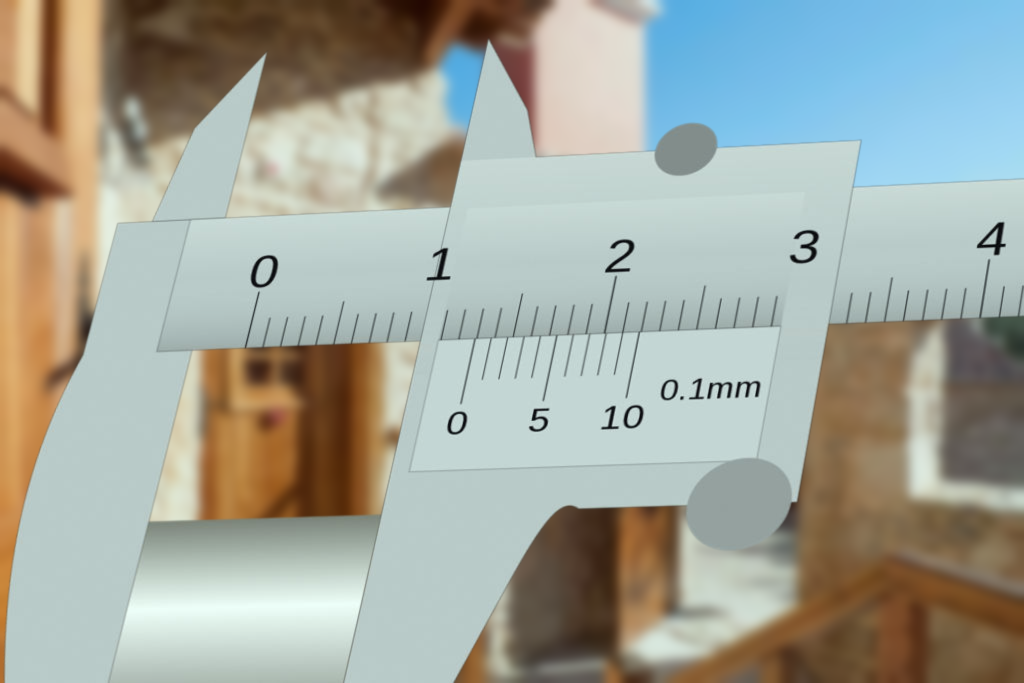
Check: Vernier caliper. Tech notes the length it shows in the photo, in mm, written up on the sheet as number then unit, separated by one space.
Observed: 12.9 mm
